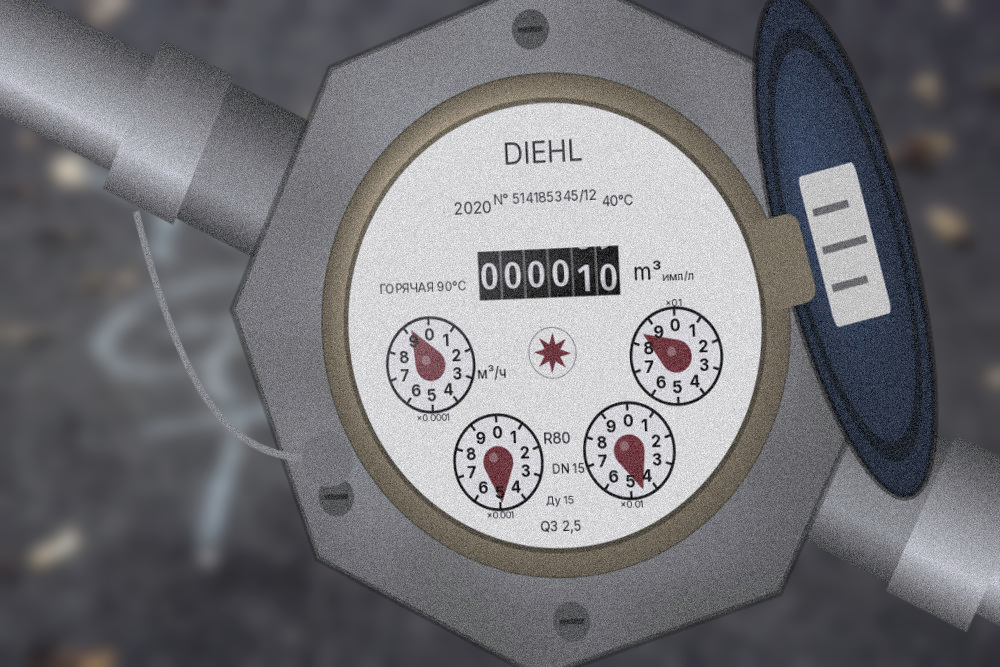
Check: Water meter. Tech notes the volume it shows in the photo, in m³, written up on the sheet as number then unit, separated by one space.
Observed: 9.8449 m³
